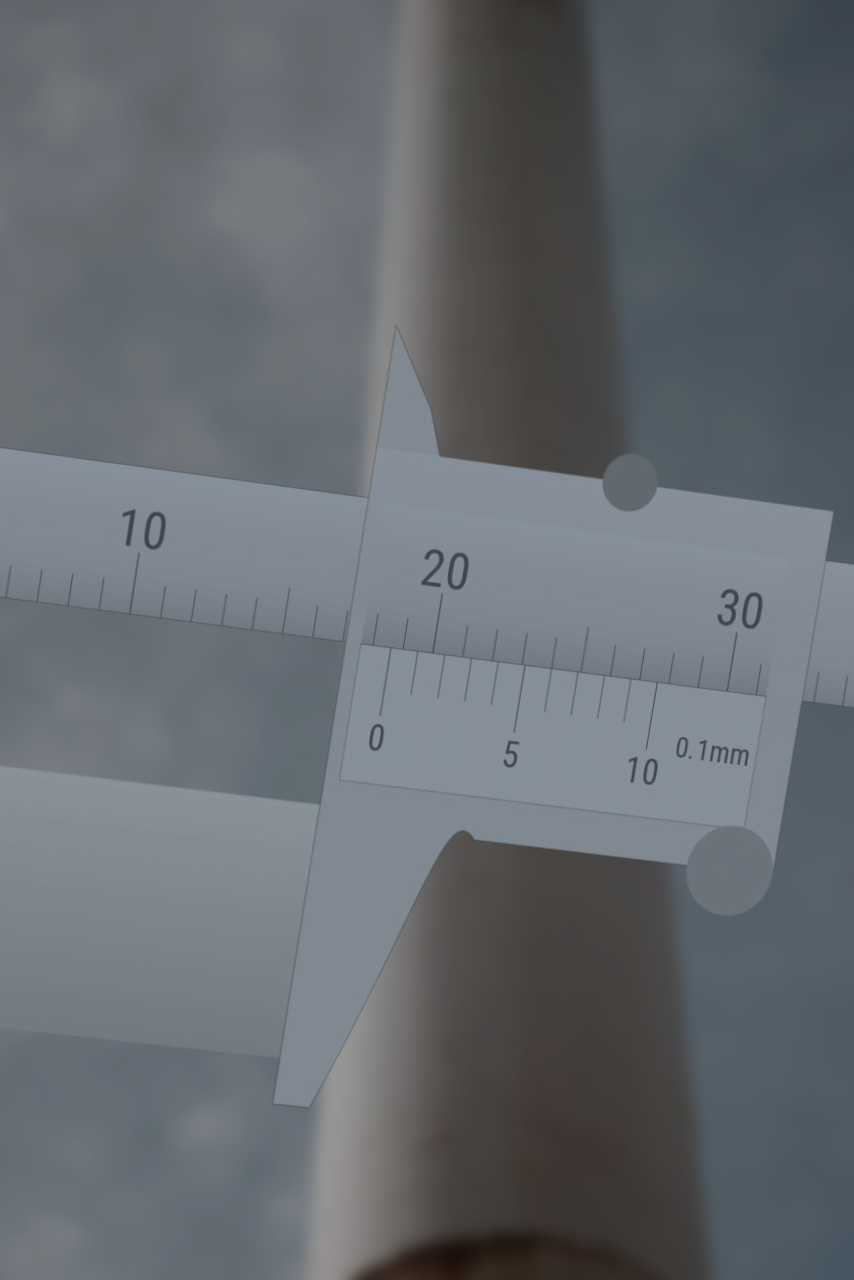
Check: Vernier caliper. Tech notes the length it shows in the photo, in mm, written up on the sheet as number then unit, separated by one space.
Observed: 18.6 mm
